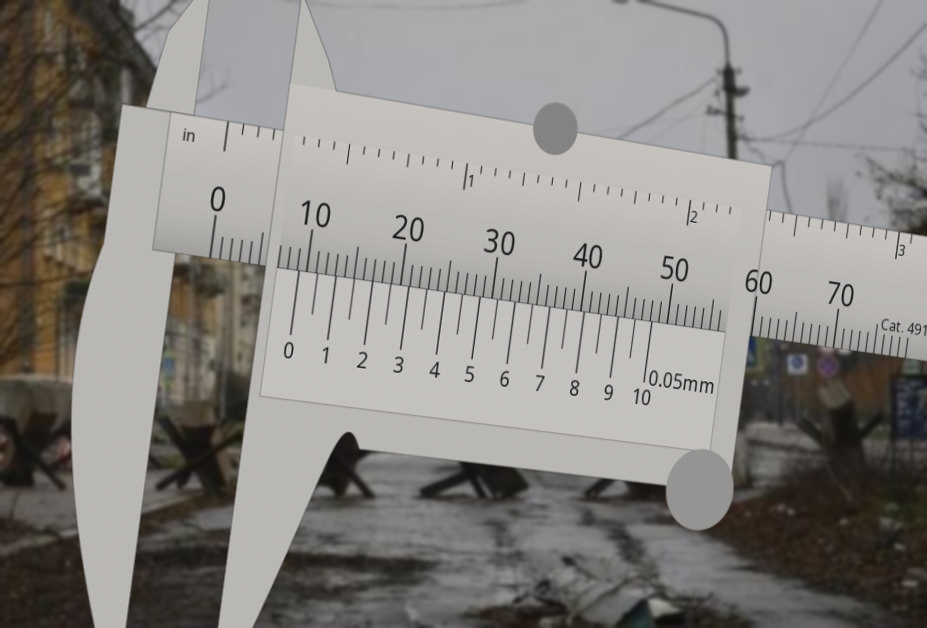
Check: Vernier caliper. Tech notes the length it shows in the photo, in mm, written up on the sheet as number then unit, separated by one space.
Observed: 9.2 mm
